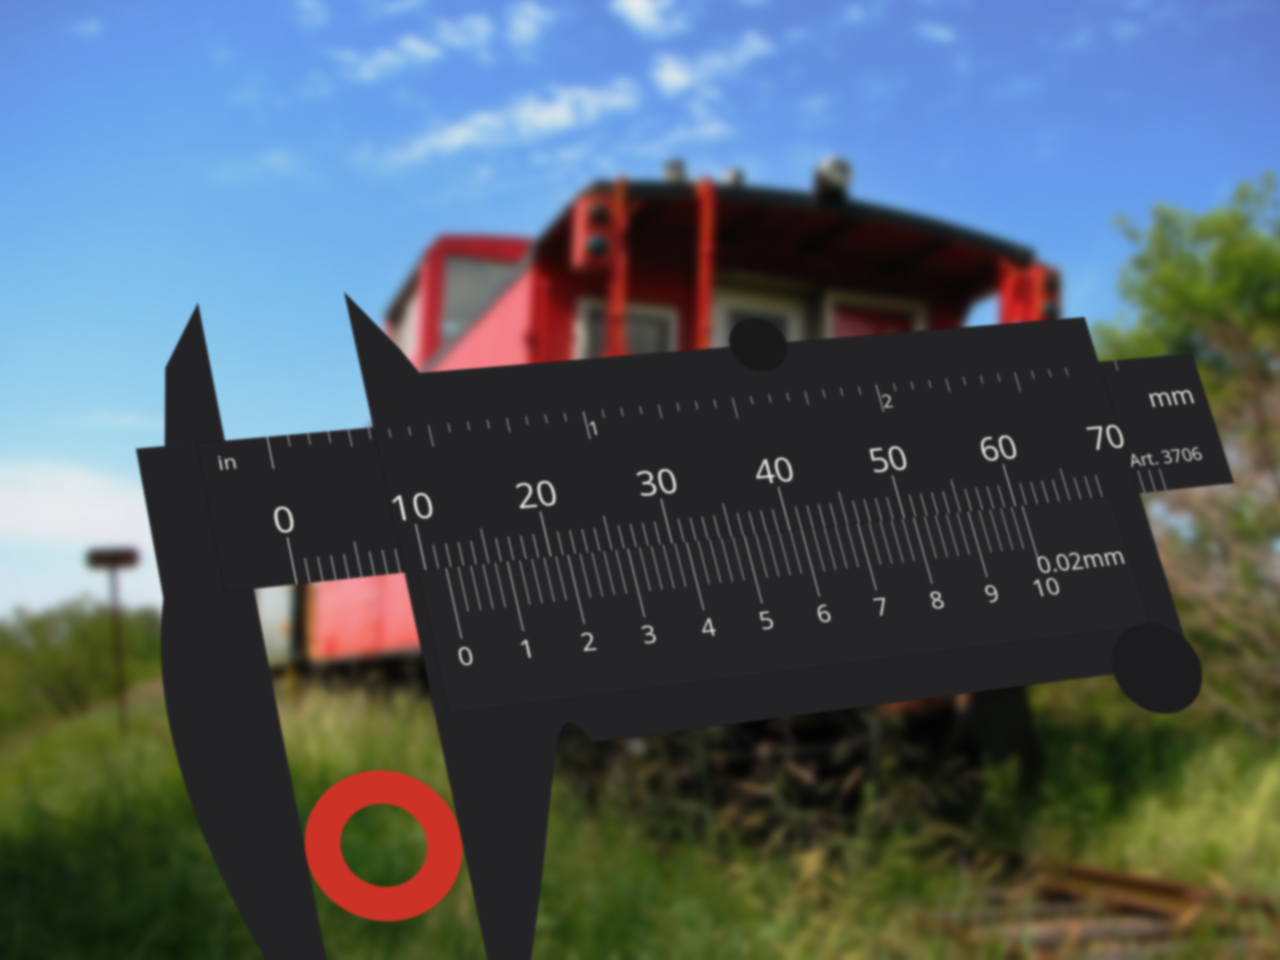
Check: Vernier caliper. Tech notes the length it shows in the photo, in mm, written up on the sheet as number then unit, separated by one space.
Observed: 11.6 mm
